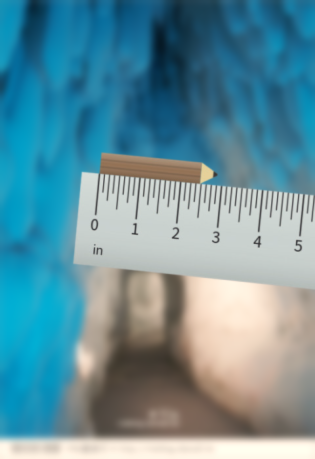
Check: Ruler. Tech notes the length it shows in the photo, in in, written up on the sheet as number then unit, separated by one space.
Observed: 2.875 in
